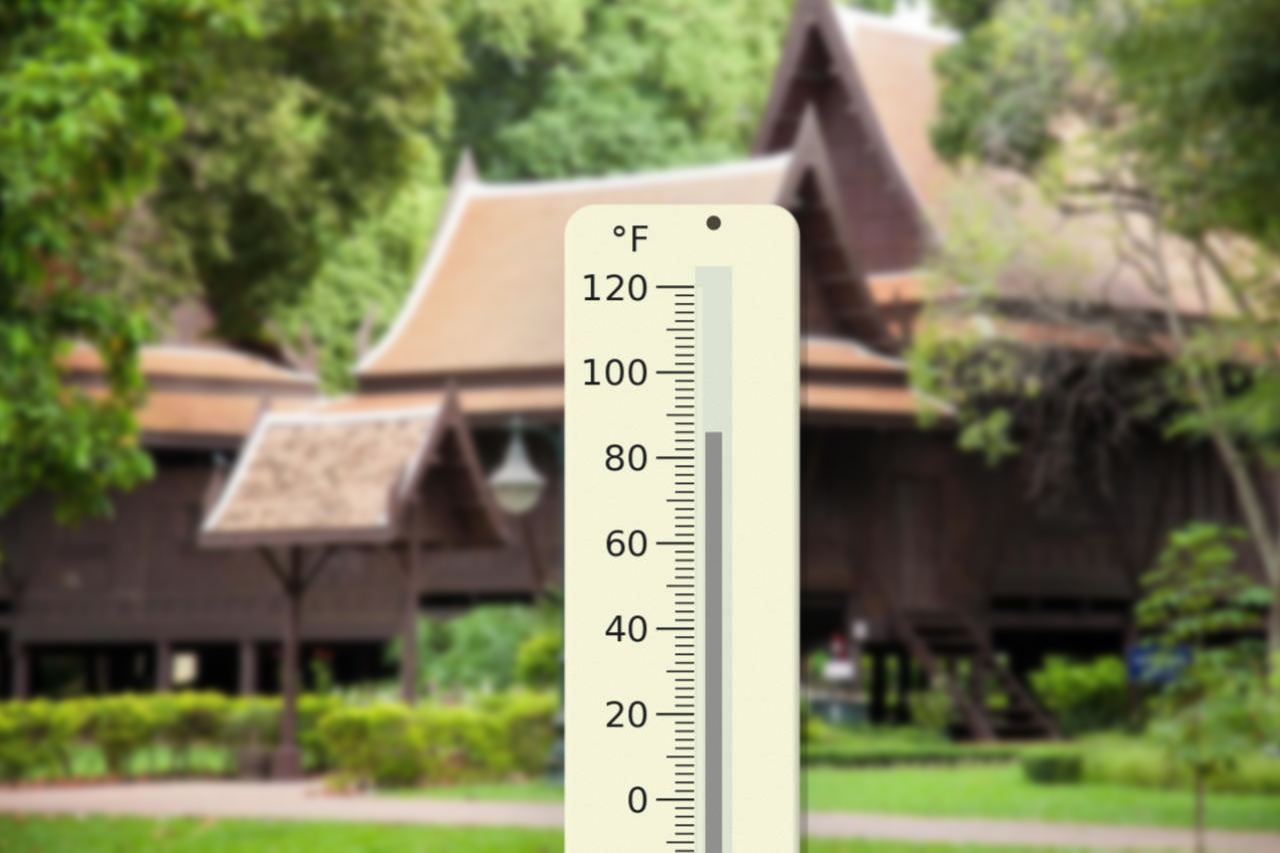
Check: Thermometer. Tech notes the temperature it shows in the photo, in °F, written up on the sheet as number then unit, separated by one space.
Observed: 86 °F
